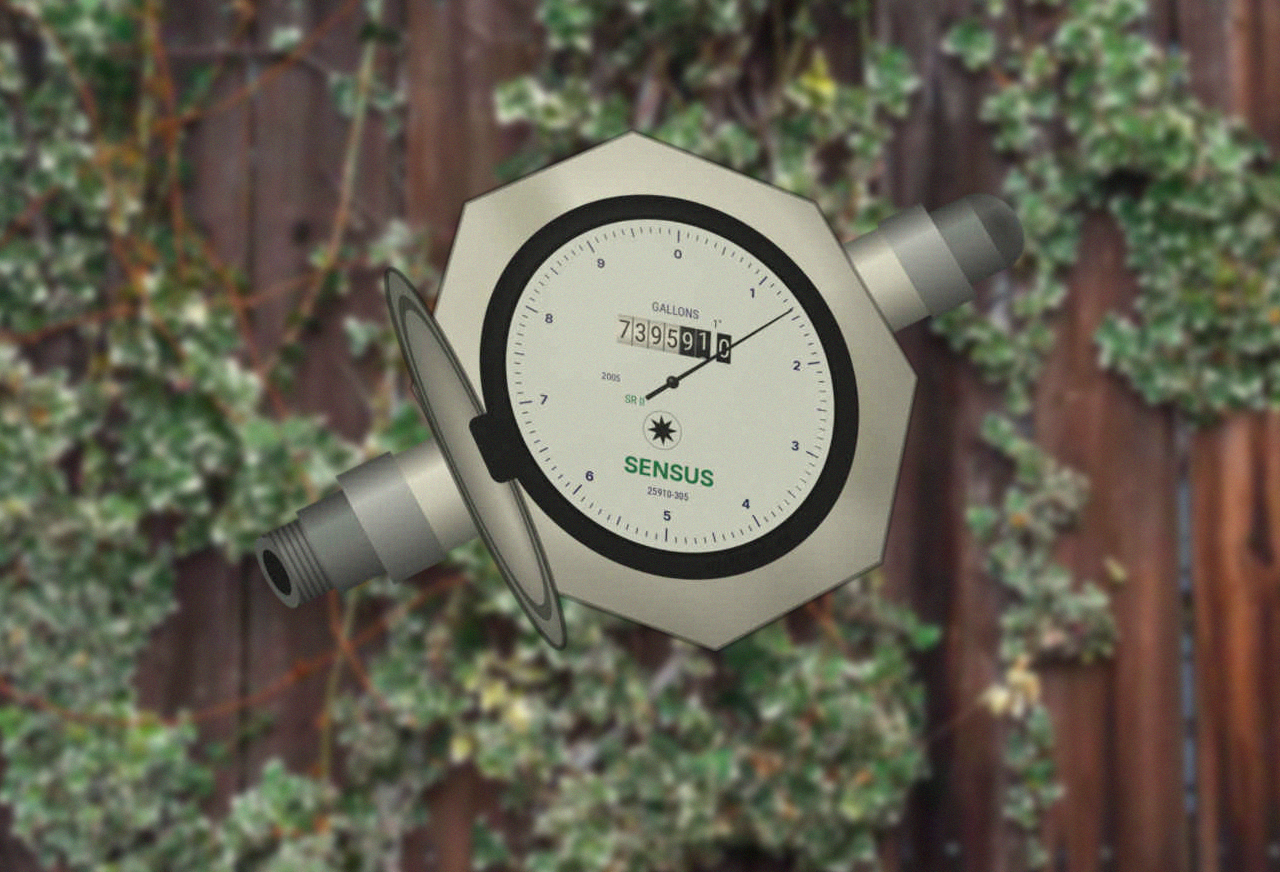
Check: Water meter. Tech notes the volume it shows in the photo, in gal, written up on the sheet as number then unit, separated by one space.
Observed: 7395911.4 gal
